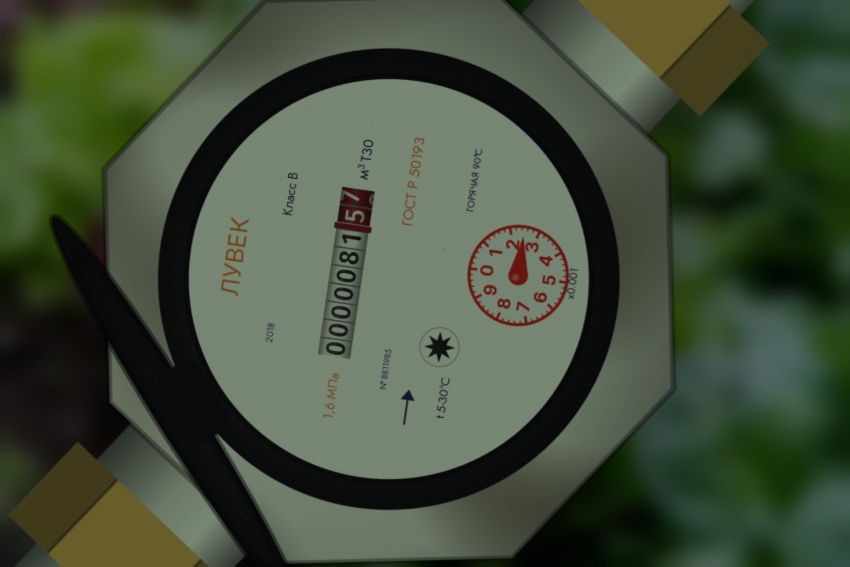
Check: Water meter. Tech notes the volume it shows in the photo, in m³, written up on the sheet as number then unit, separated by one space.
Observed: 81.572 m³
